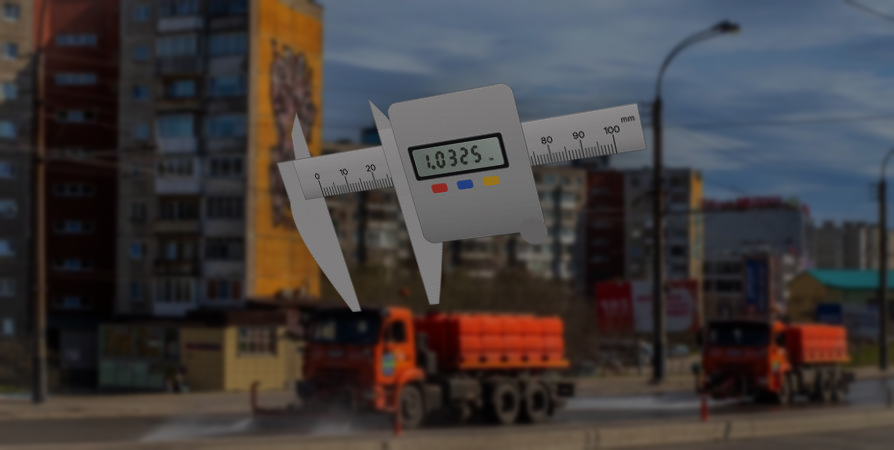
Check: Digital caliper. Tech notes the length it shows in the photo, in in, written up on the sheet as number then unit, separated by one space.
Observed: 1.0325 in
